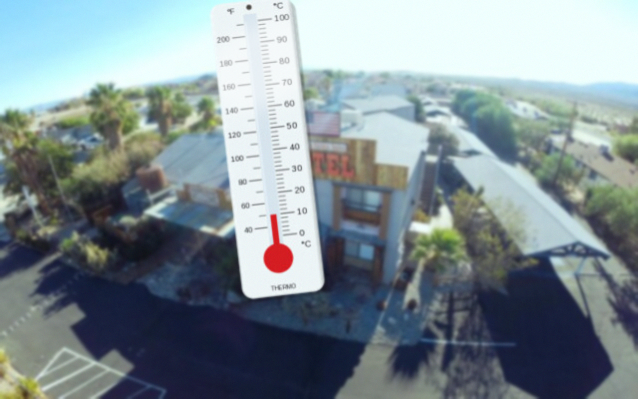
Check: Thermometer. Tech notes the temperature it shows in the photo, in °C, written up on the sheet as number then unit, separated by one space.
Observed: 10 °C
